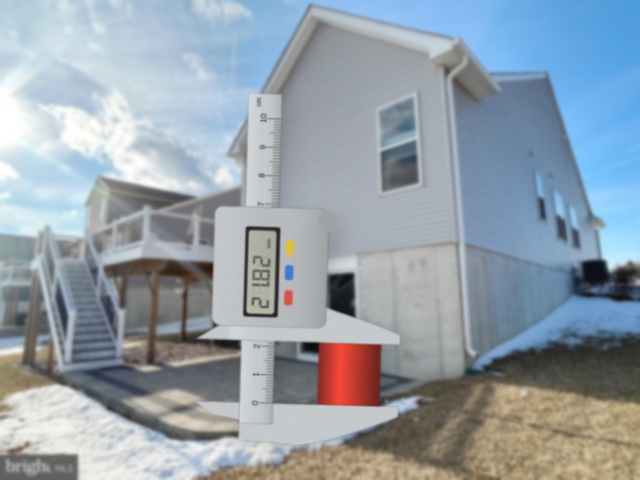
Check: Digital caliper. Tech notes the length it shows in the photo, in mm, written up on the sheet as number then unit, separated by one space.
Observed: 21.82 mm
